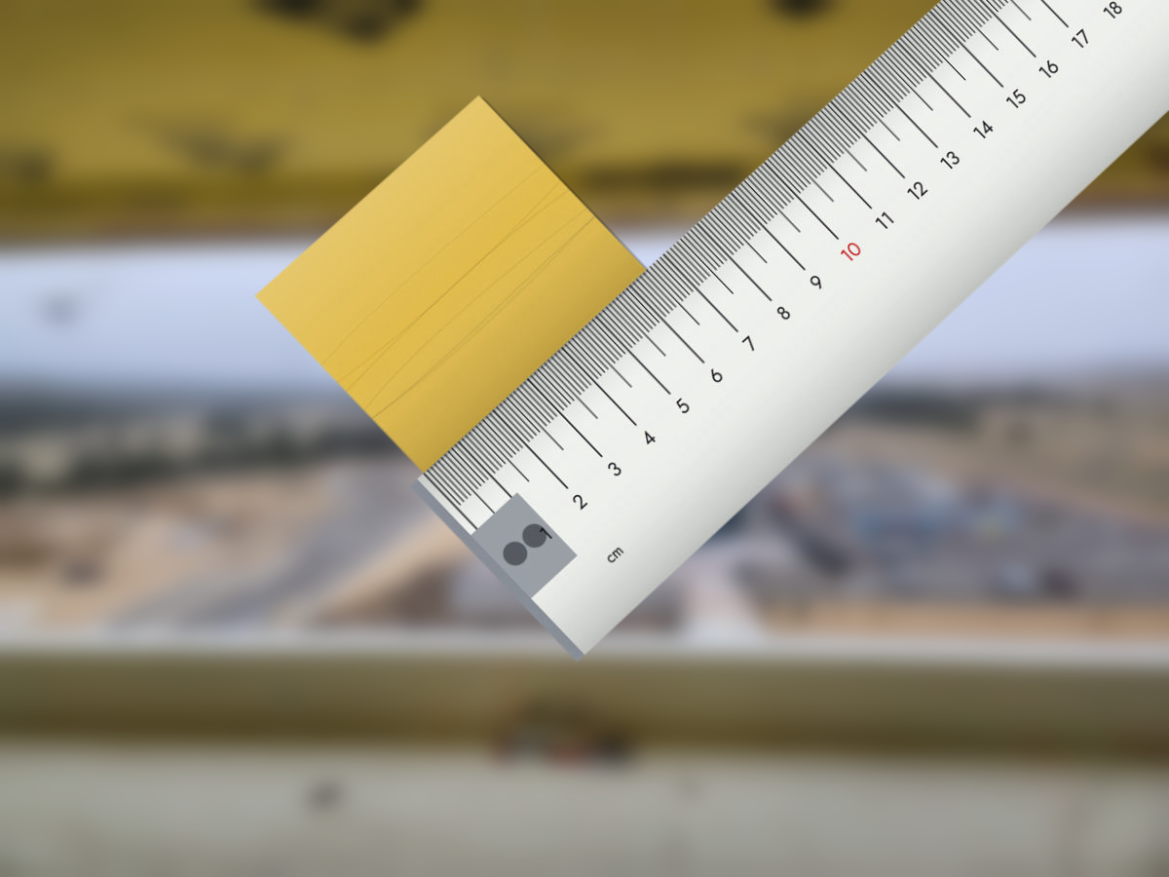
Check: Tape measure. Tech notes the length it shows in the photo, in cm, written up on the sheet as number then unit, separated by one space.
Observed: 6.5 cm
